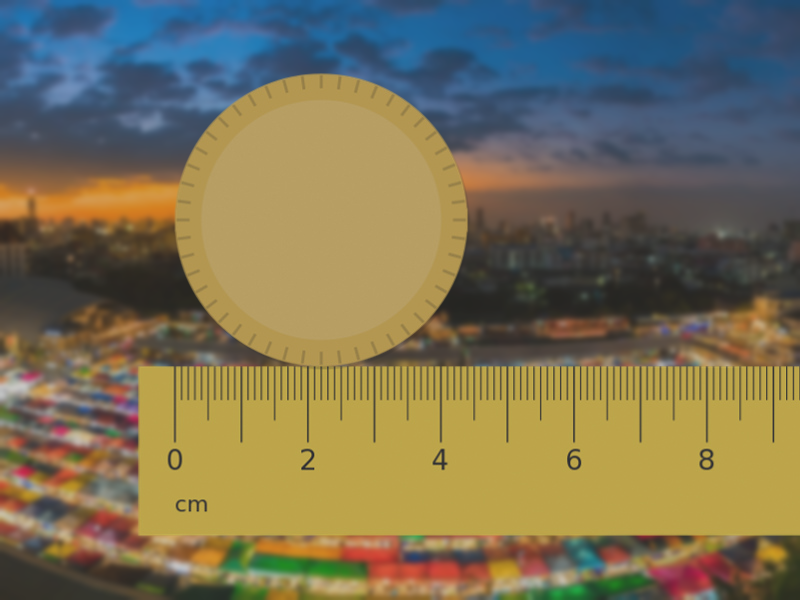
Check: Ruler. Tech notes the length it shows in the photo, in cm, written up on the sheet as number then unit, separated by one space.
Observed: 4.4 cm
